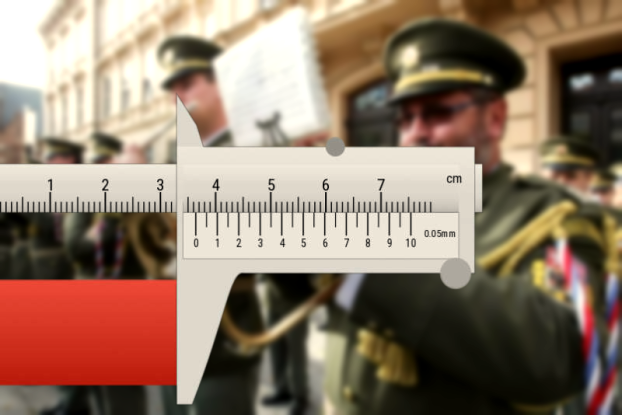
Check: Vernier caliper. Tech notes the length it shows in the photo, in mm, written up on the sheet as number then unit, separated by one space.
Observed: 36.4 mm
